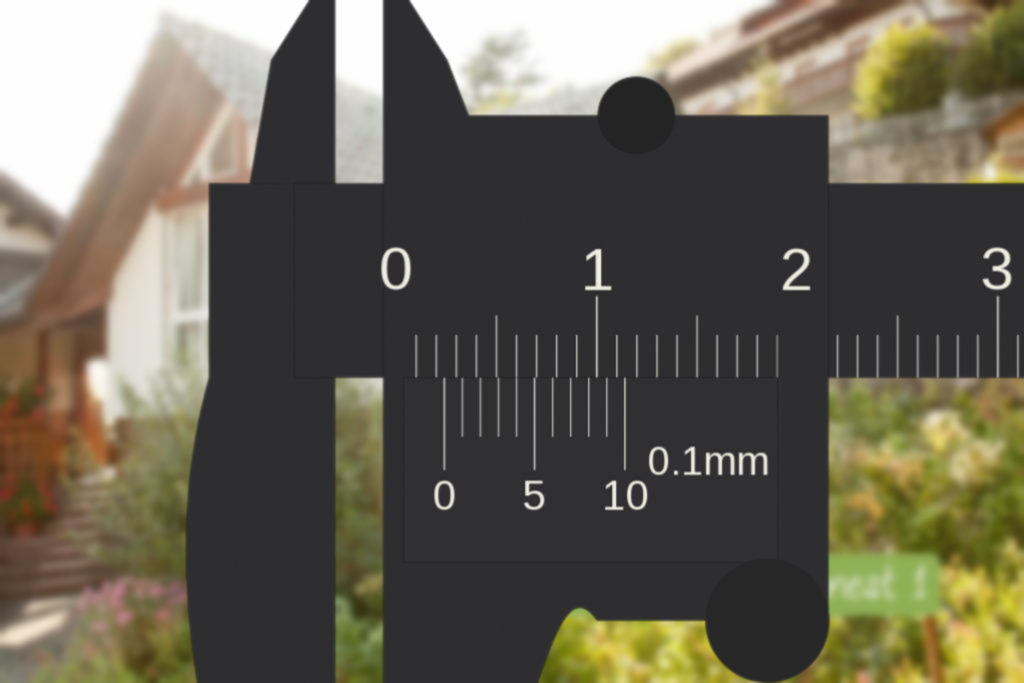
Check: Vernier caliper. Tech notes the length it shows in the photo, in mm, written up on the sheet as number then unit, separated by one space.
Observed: 2.4 mm
